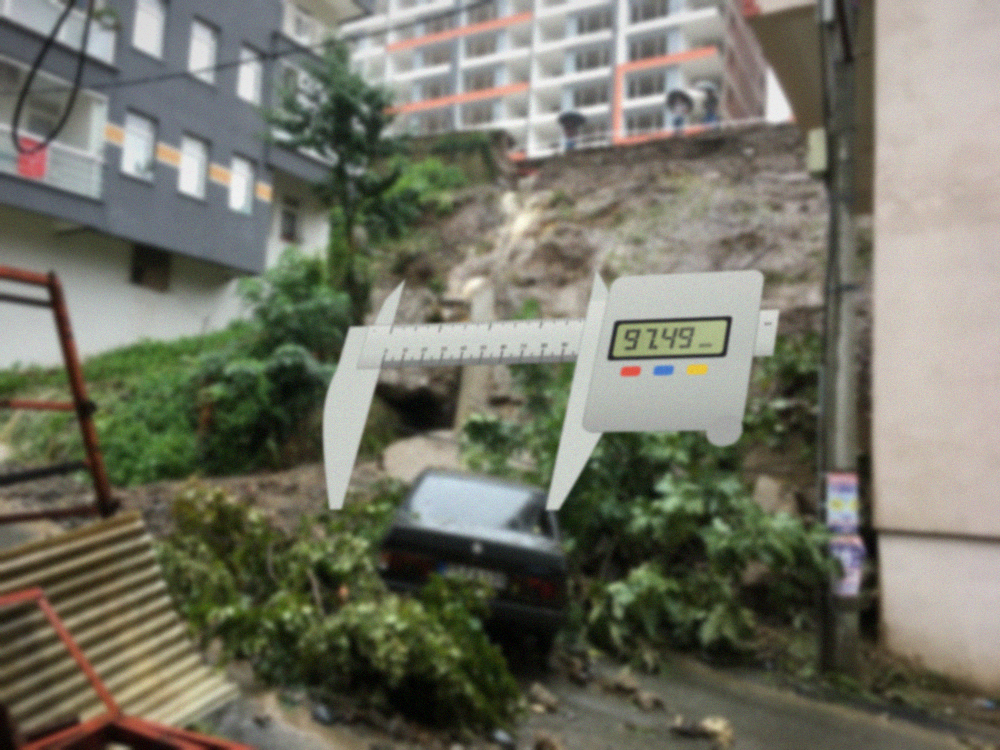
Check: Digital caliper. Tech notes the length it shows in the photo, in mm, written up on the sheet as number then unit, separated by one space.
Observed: 97.49 mm
